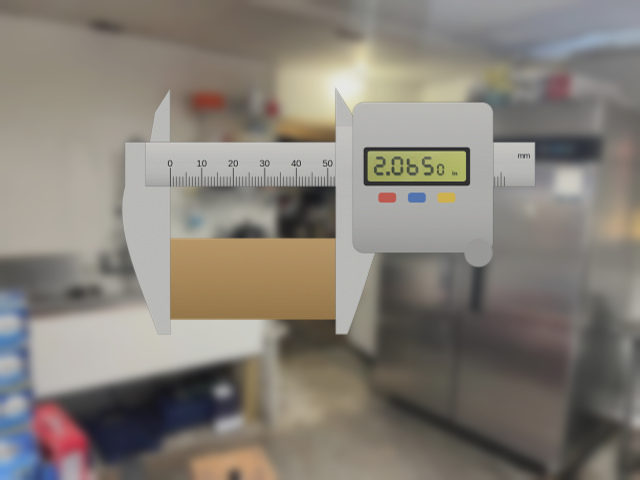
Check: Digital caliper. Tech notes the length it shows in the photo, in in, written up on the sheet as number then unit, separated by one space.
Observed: 2.0650 in
